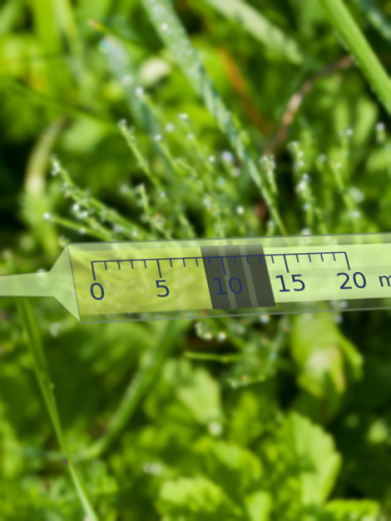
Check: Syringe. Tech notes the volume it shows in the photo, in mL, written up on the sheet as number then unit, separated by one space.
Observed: 8.5 mL
